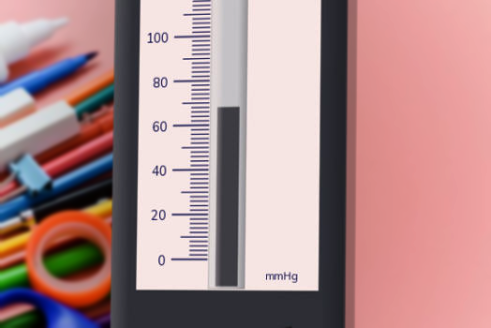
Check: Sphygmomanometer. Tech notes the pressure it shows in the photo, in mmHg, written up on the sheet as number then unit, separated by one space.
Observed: 68 mmHg
